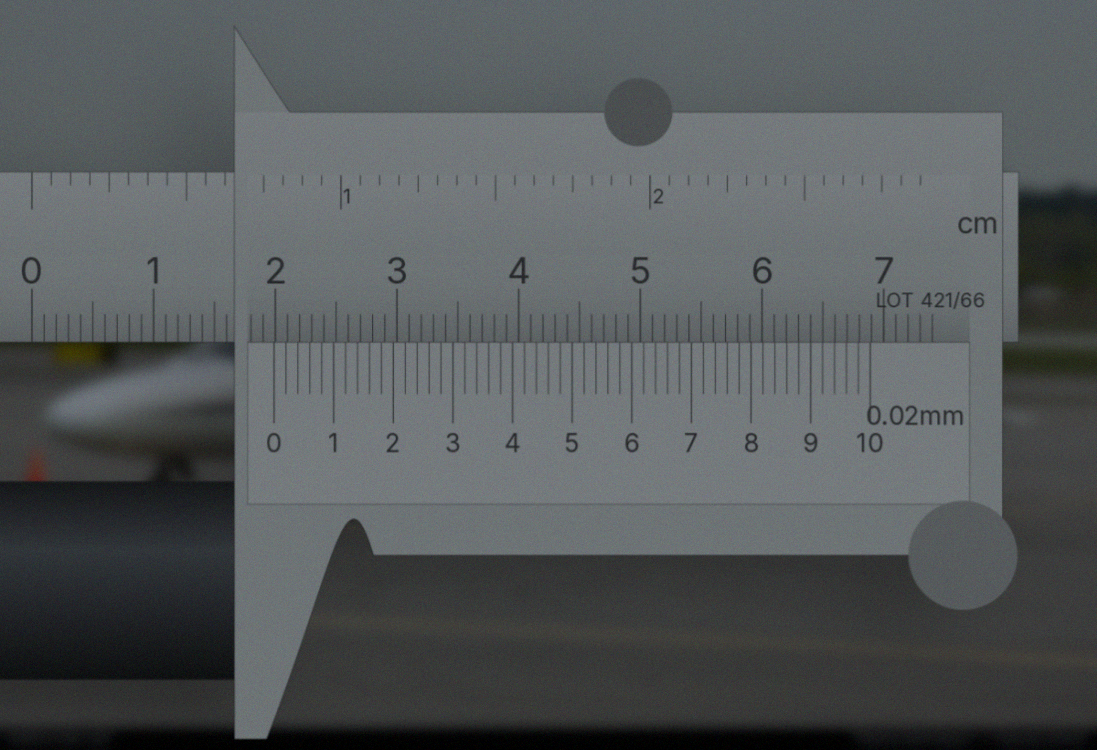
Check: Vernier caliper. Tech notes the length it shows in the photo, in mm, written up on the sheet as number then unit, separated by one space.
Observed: 19.9 mm
